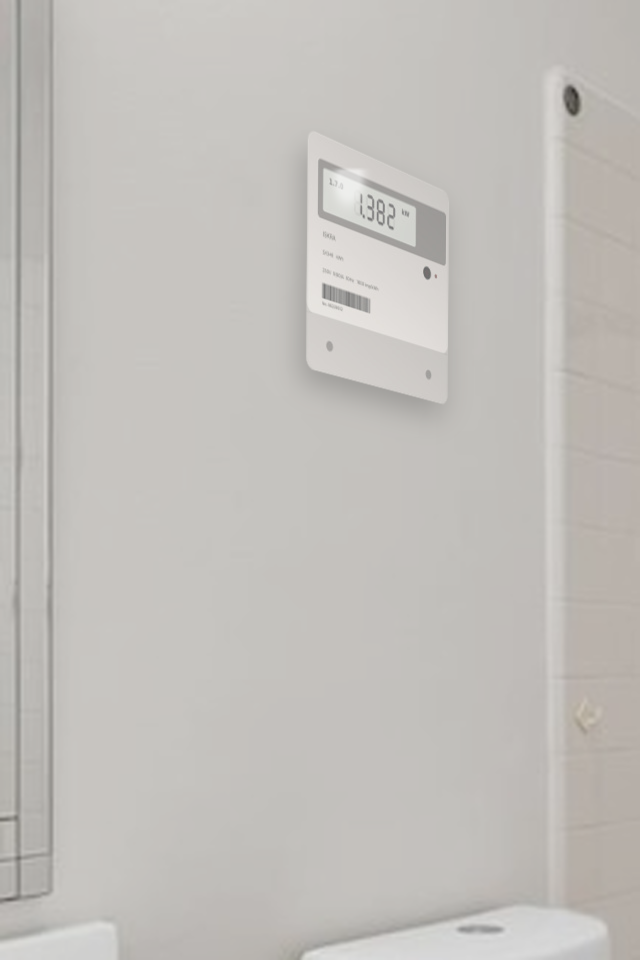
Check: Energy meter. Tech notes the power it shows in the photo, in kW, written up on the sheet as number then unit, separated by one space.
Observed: 1.382 kW
